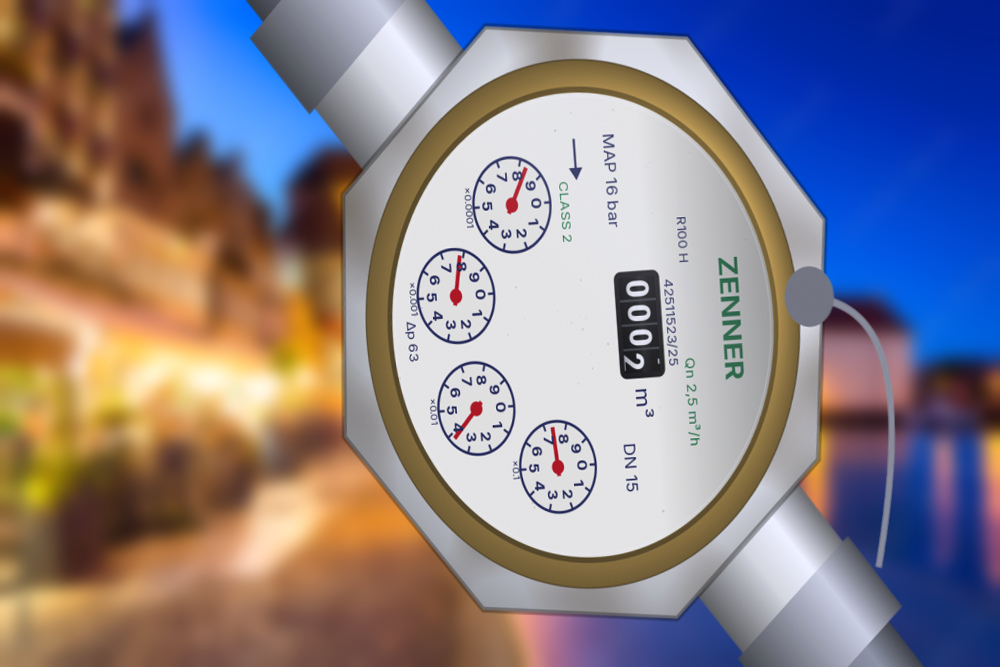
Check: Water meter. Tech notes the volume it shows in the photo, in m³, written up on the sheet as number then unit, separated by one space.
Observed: 1.7378 m³
